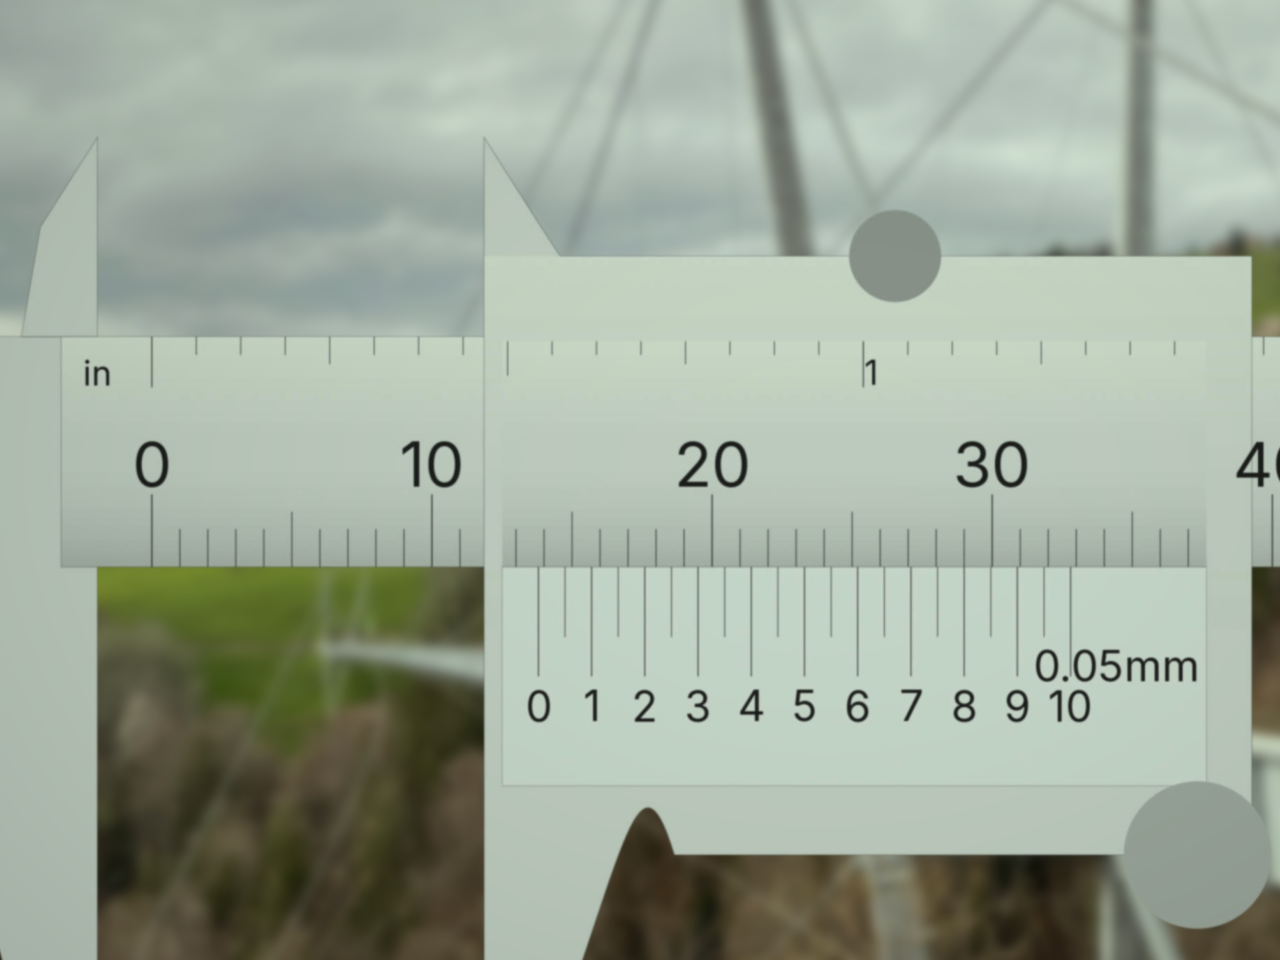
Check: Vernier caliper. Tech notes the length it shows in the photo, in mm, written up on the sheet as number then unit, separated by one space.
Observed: 13.80 mm
